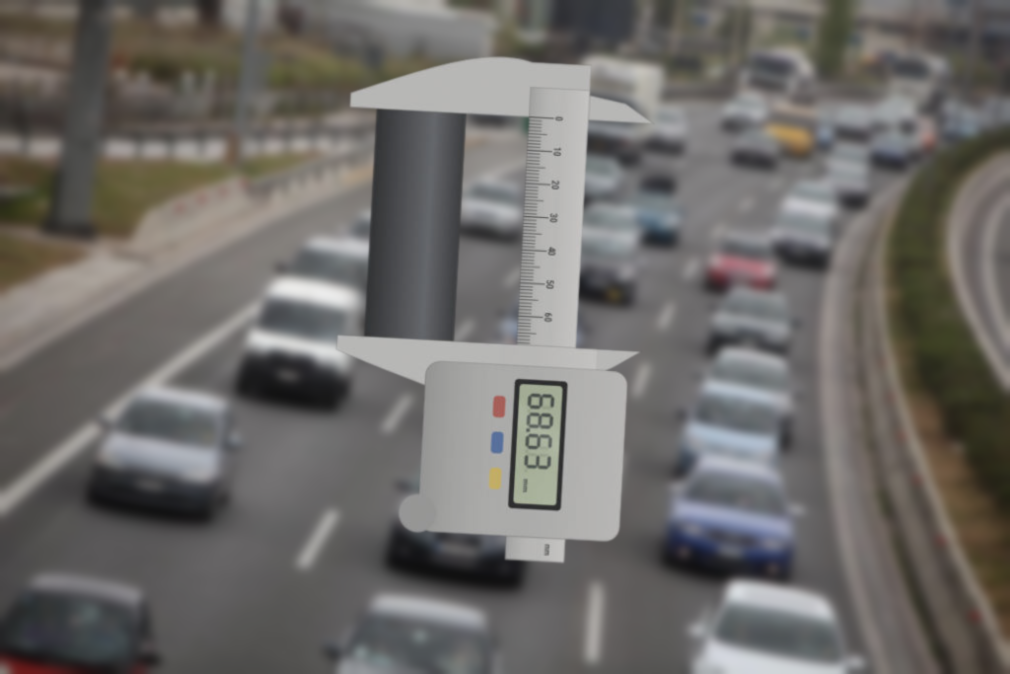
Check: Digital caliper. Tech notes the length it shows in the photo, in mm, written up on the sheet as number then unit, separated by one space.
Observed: 68.63 mm
